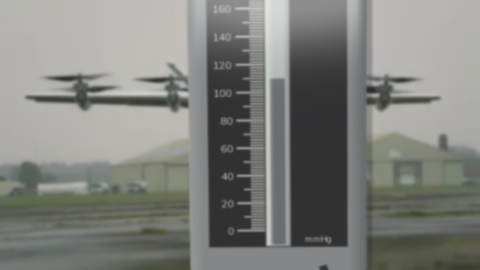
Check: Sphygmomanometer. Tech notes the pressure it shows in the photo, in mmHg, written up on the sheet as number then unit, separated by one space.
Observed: 110 mmHg
